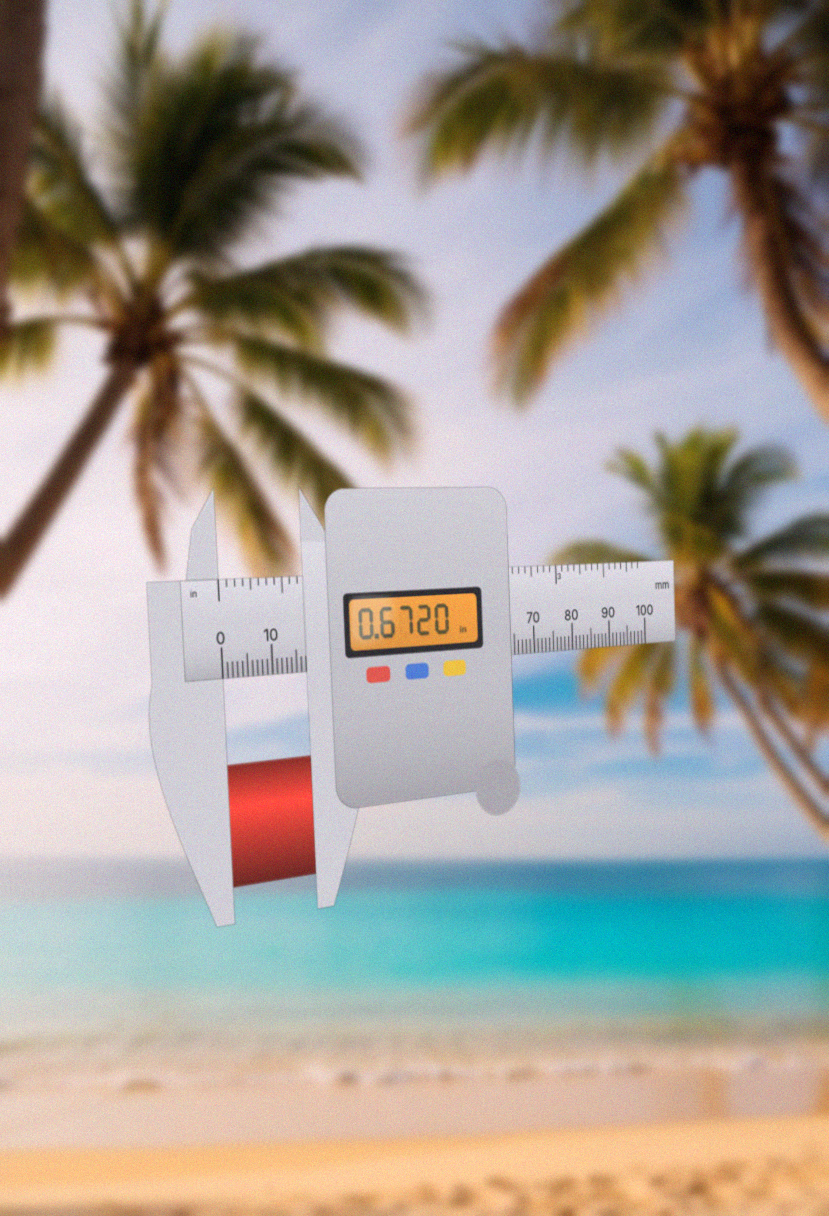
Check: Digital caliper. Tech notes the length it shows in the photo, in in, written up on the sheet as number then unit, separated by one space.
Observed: 0.6720 in
